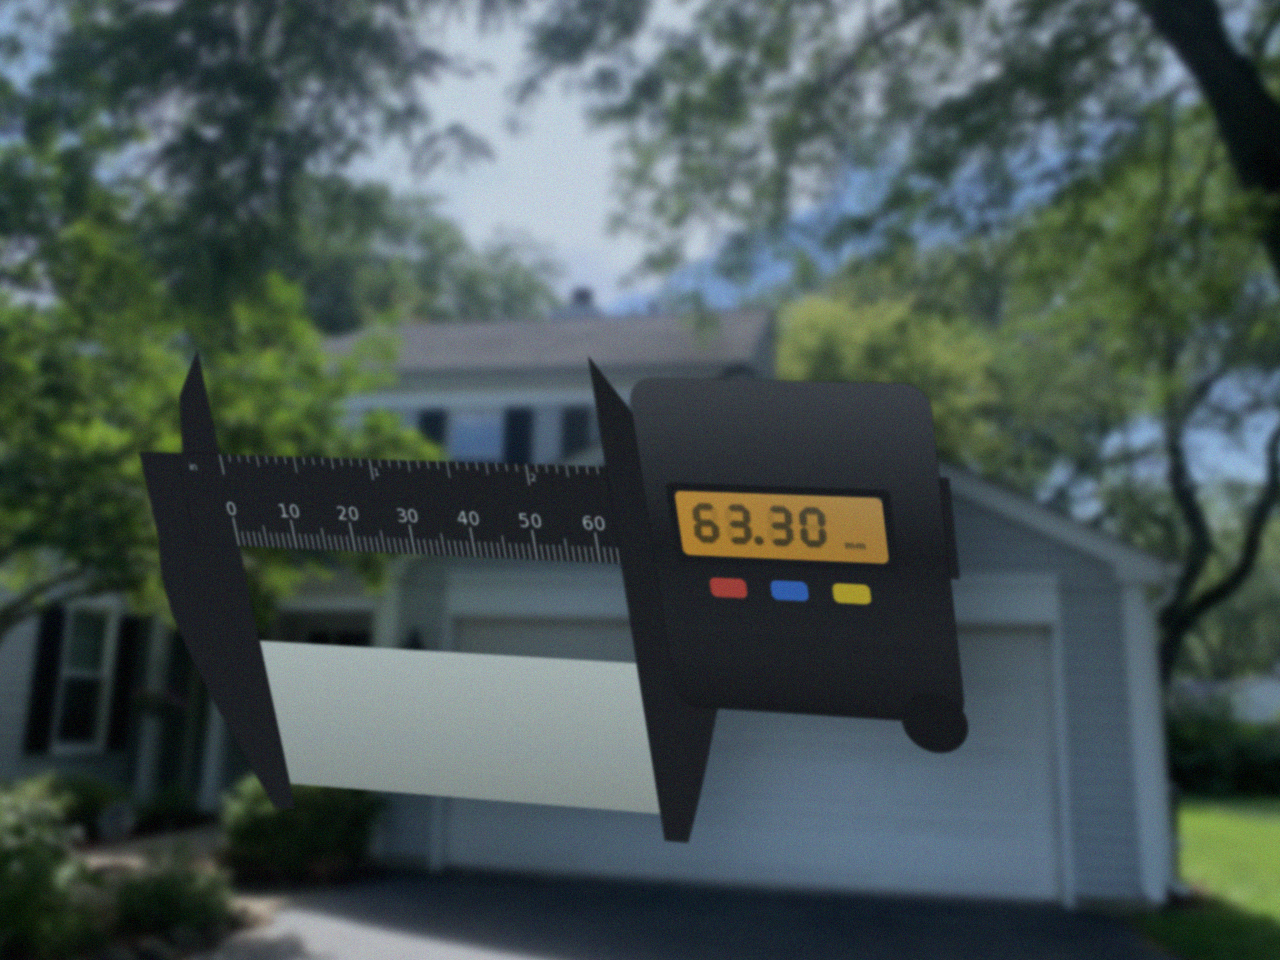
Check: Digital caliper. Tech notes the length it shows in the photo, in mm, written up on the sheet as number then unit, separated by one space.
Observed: 63.30 mm
